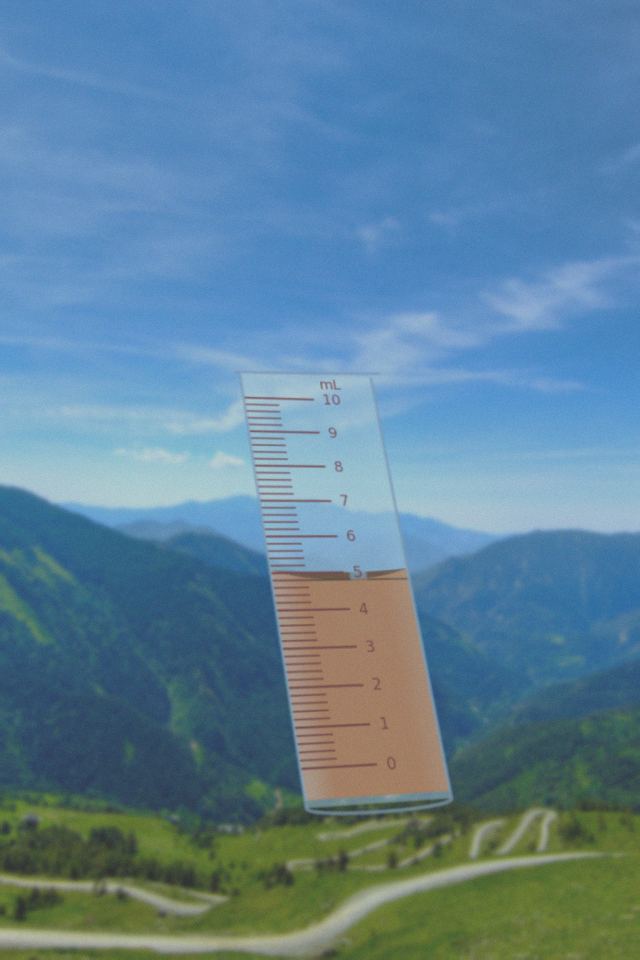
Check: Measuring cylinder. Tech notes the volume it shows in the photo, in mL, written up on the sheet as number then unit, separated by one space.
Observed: 4.8 mL
